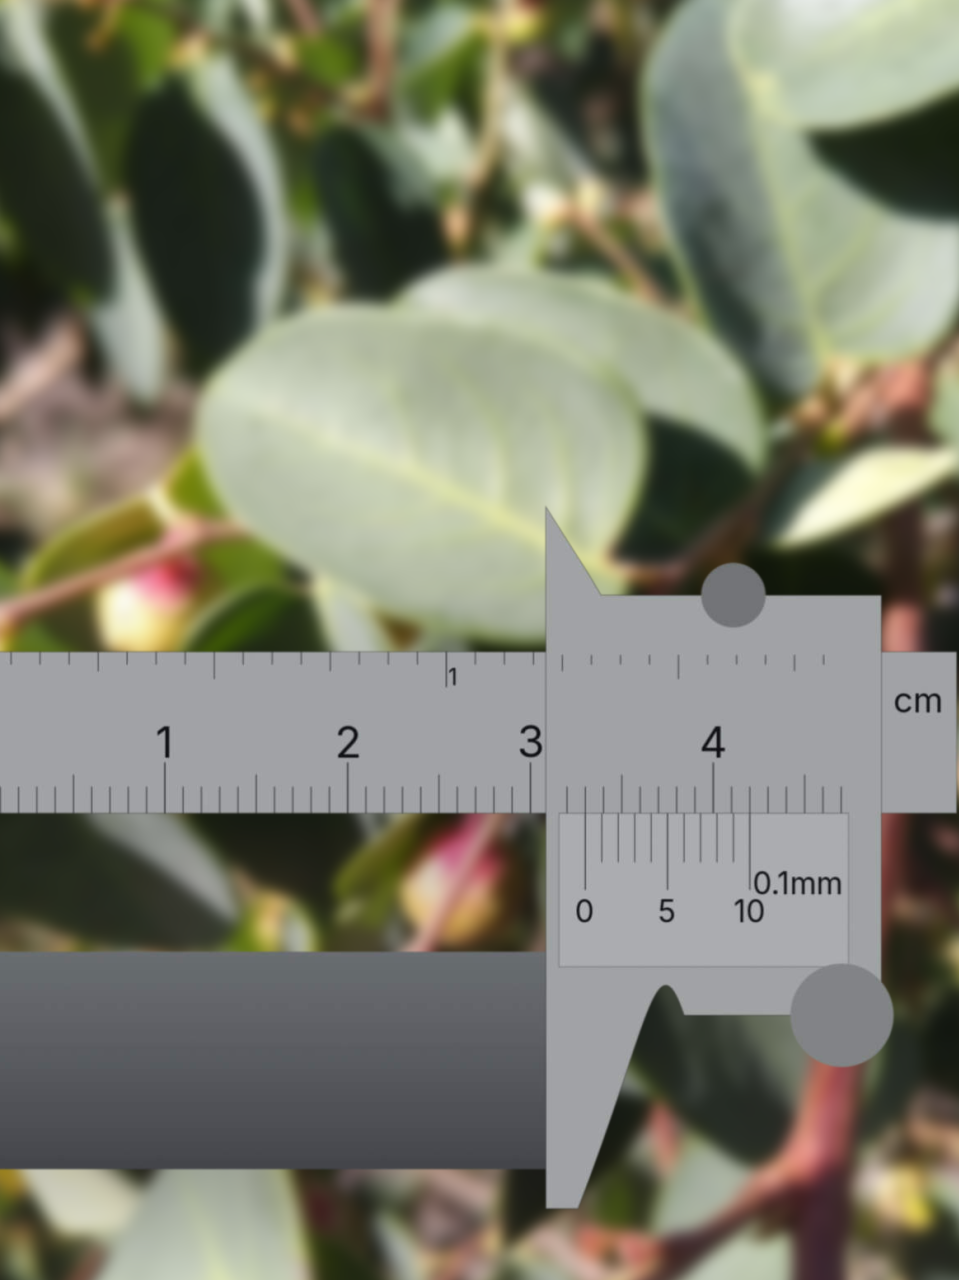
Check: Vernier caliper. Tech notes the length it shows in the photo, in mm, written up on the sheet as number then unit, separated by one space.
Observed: 33.0 mm
